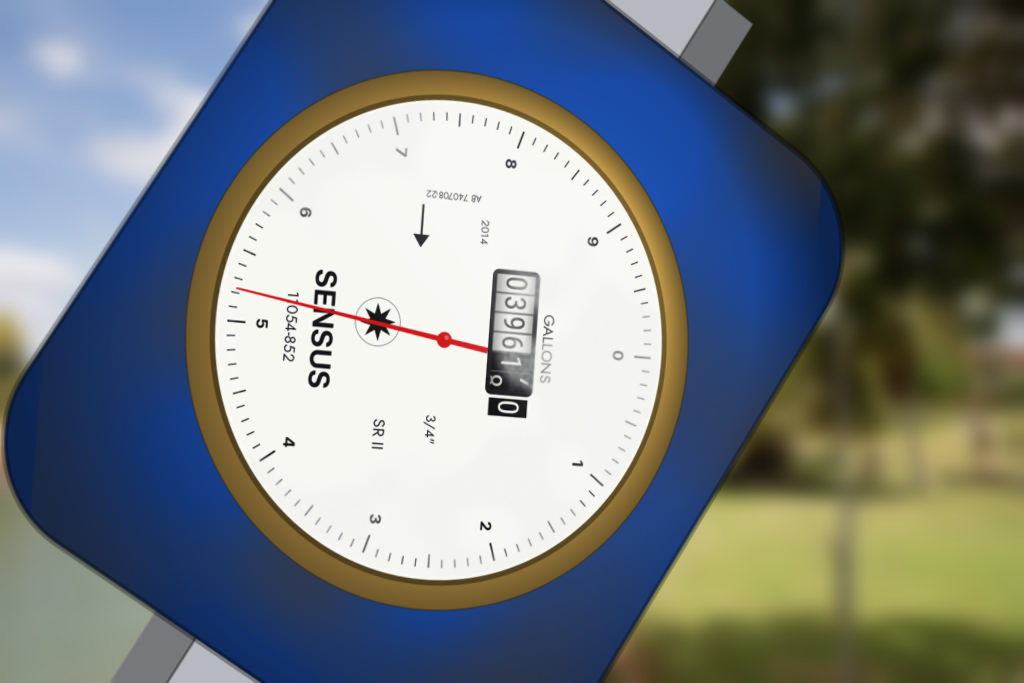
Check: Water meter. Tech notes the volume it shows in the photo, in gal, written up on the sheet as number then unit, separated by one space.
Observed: 396175.2 gal
